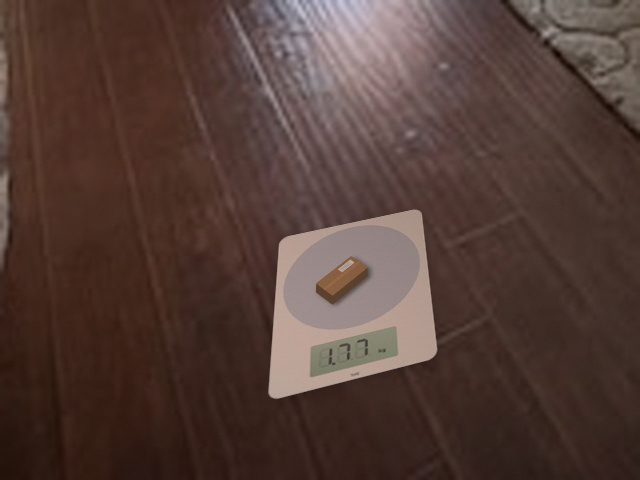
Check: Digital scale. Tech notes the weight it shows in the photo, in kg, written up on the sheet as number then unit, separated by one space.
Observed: 1.77 kg
